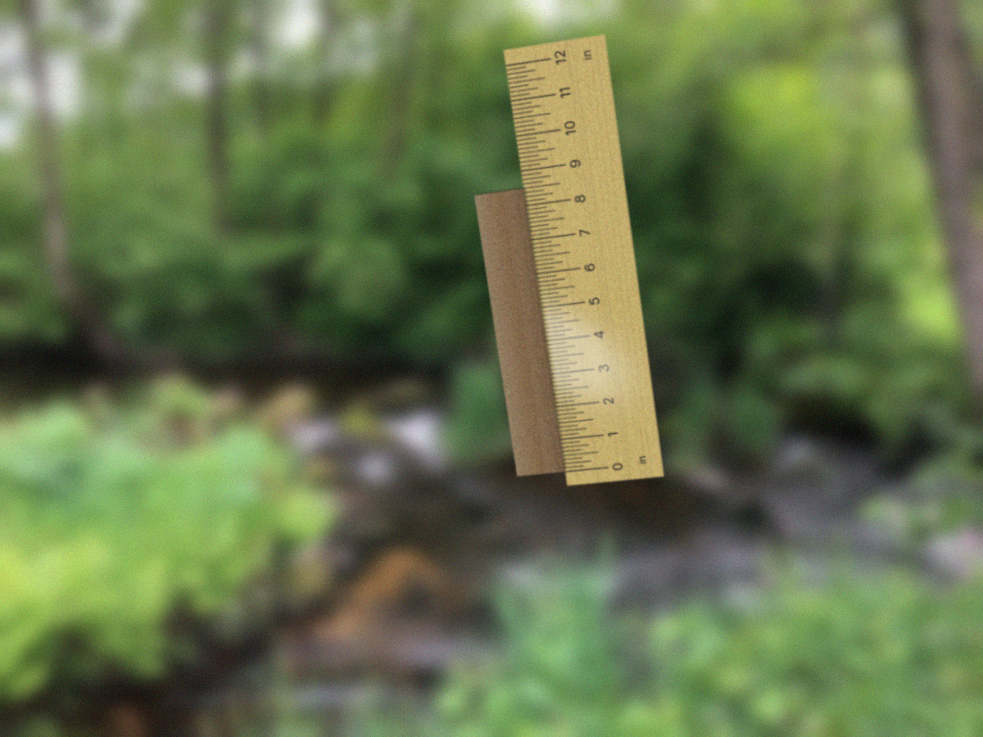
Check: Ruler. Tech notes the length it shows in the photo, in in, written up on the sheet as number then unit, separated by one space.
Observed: 8.5 in
